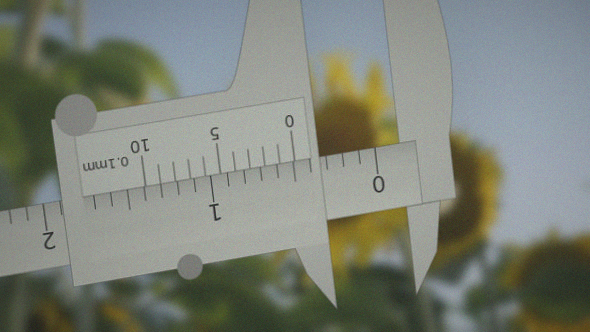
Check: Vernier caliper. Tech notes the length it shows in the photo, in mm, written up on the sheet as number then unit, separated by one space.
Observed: 4.9 mm
